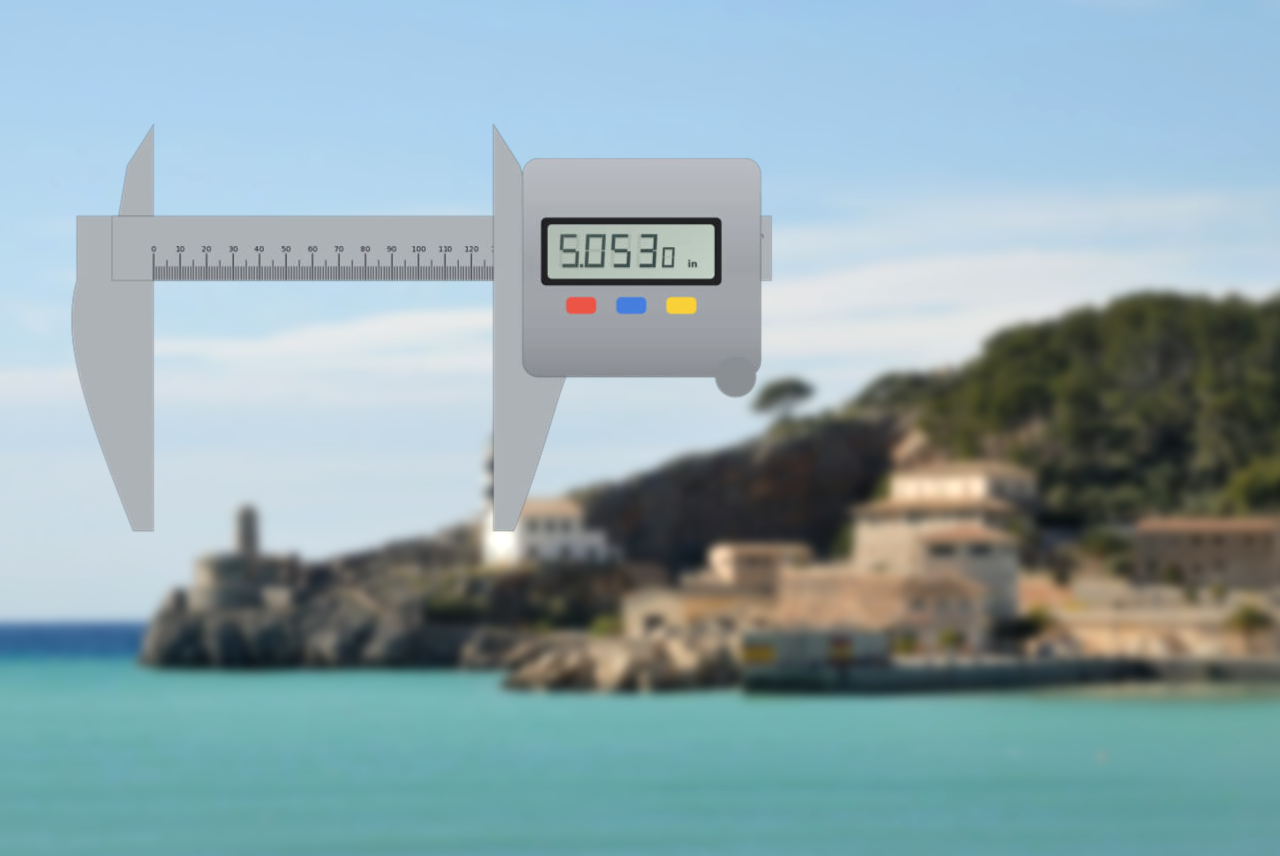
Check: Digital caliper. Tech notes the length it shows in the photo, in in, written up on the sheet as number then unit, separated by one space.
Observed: 5.0530 in
